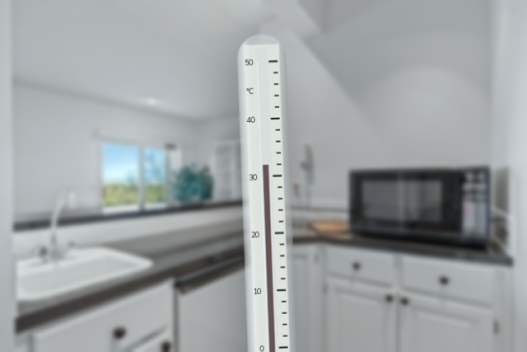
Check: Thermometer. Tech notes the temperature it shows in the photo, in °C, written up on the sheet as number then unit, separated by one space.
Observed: 32 °C
